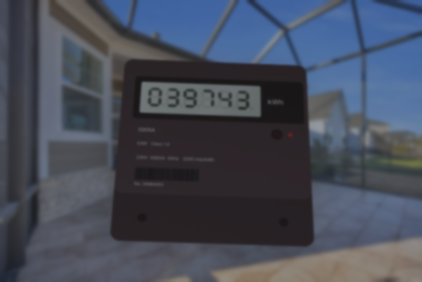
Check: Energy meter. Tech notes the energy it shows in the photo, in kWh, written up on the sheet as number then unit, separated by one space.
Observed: 39743 kWh
